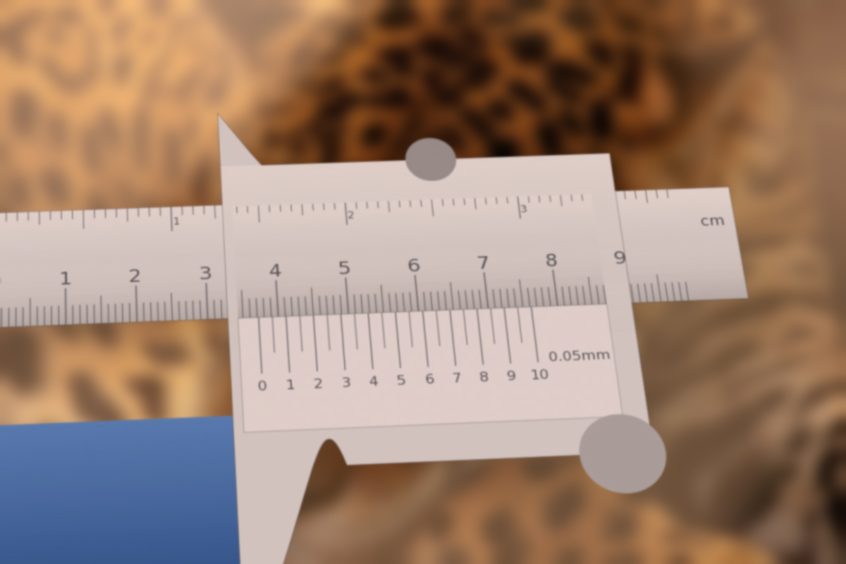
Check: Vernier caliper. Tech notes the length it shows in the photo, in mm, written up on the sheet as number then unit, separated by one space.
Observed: 37.2 mm
